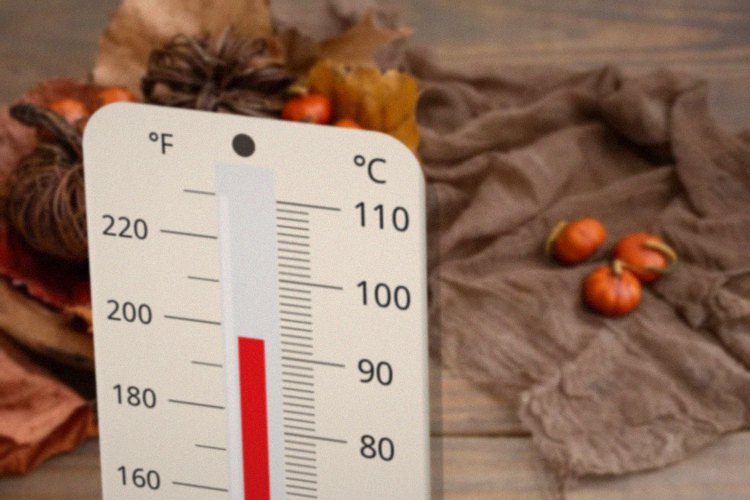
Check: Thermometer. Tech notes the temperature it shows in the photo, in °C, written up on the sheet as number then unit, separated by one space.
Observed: 92 °C
